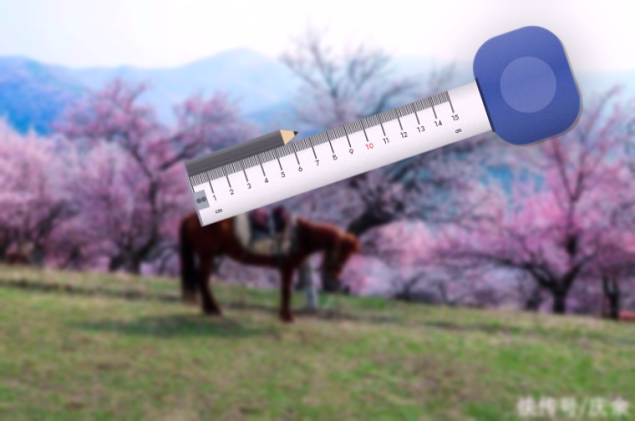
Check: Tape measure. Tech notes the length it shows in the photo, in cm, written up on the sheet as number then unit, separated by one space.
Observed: 6.5 cm
